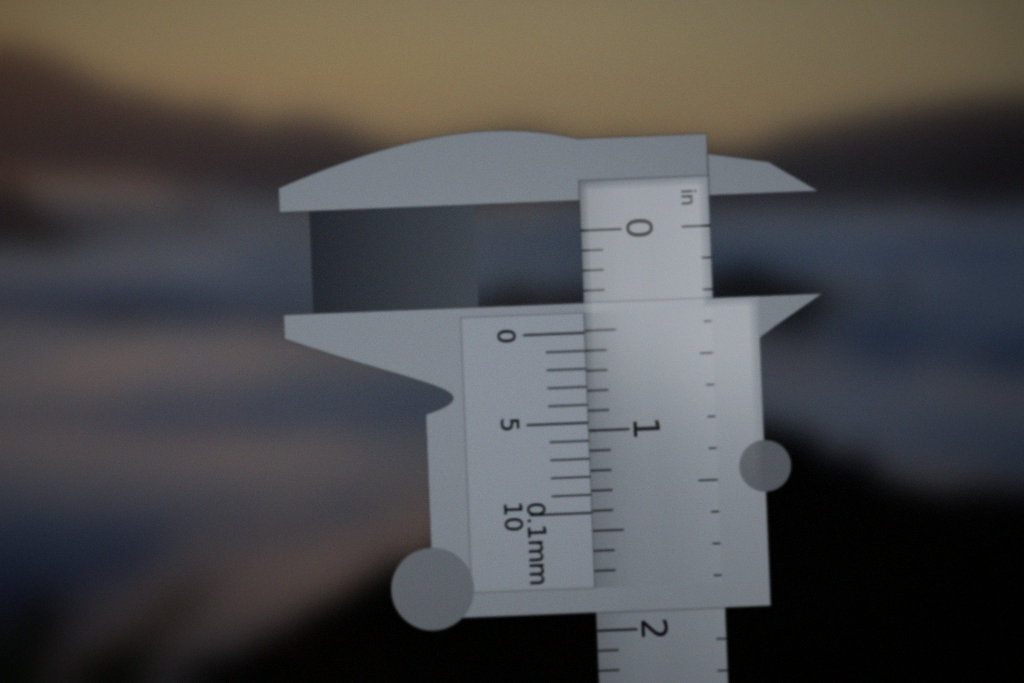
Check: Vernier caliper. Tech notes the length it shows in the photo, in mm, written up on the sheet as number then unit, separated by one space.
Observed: 5.1 mm
